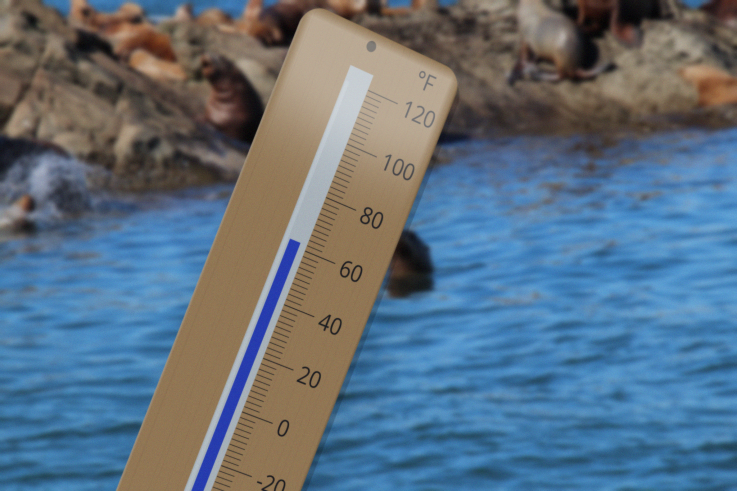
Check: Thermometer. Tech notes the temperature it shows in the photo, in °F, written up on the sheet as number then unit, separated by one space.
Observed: 62 °F
